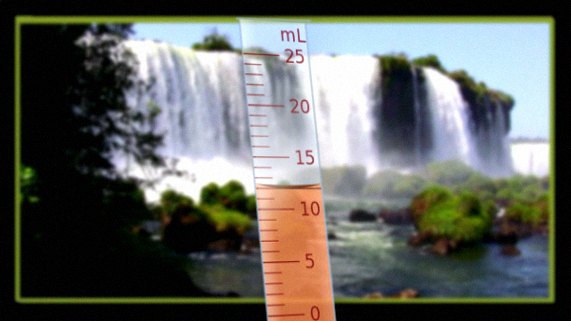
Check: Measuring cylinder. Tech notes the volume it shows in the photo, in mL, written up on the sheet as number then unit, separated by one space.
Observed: 12 mL
